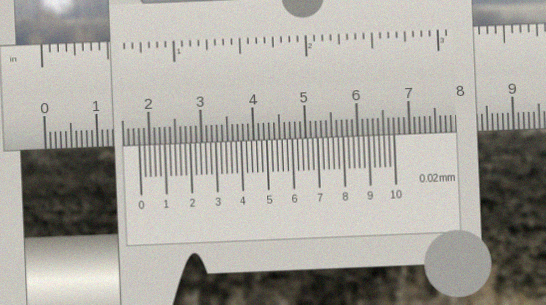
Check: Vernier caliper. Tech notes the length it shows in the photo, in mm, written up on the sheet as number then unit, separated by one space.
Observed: 18.0 mm
